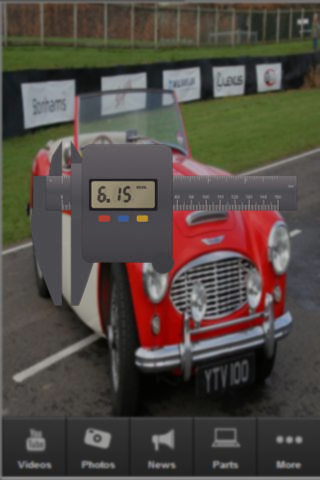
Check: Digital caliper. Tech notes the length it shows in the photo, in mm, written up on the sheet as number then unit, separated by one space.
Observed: 6.15 mm
